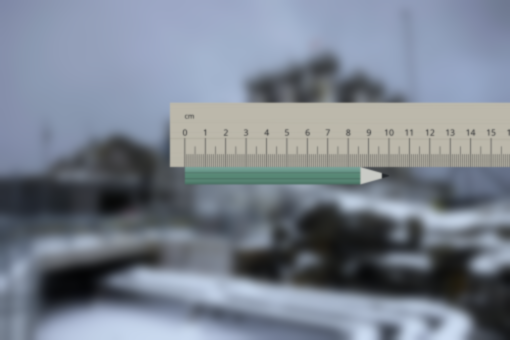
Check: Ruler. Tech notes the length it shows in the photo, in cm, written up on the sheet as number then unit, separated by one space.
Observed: 10 cm
